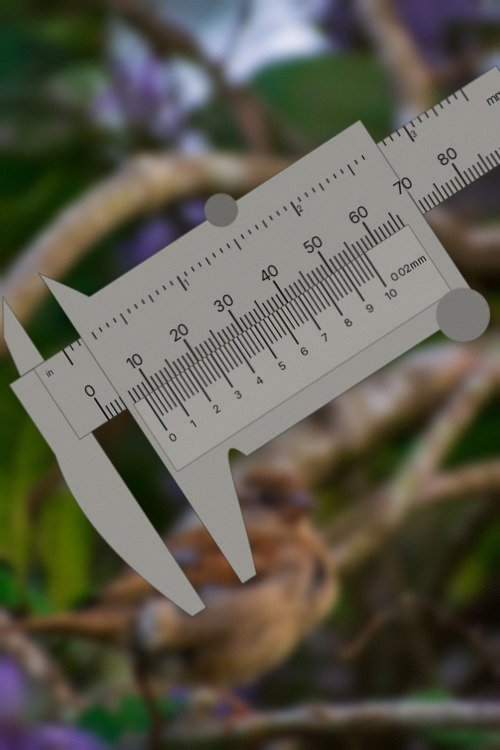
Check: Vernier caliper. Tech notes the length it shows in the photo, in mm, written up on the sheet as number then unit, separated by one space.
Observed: 8.0 mm
